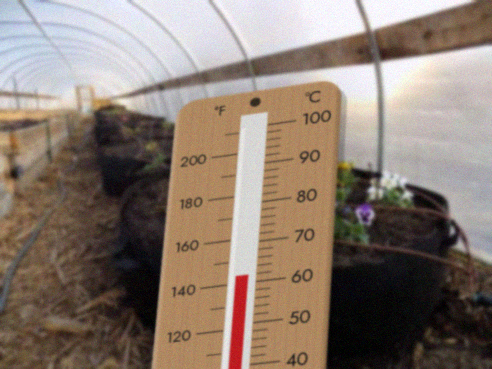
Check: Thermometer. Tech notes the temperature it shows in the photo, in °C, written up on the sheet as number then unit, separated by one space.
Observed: 62 °C
